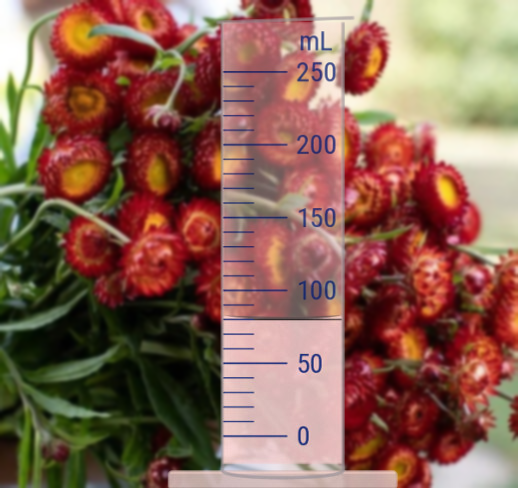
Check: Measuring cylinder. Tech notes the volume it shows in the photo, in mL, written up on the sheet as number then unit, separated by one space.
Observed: 80 mL
